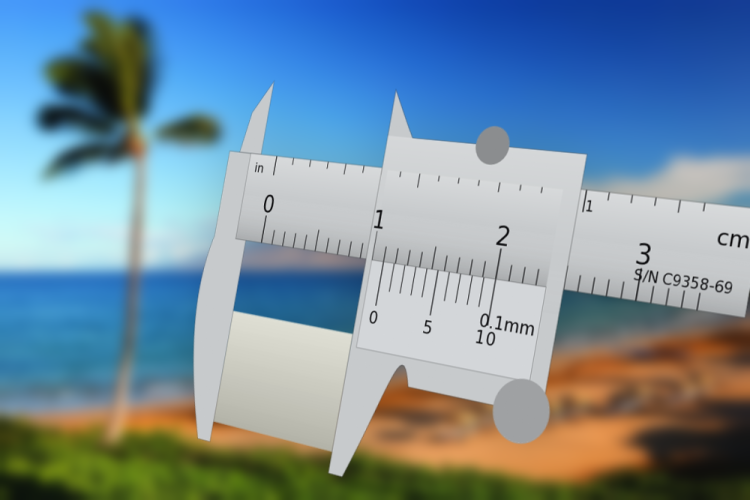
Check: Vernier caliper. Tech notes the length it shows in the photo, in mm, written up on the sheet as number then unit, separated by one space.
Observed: 11.0 mm
